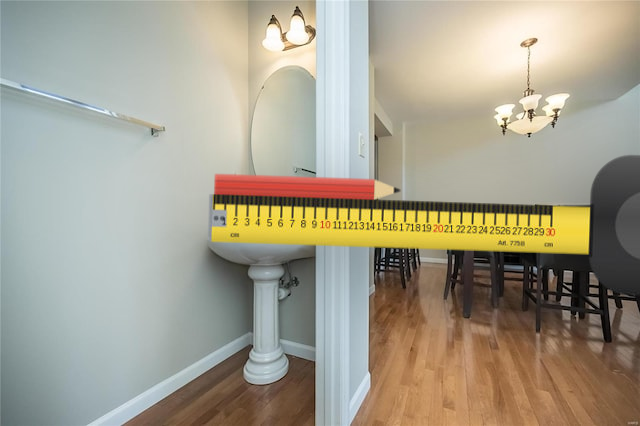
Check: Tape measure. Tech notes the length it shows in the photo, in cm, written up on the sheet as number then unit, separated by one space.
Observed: 16.5 cm
